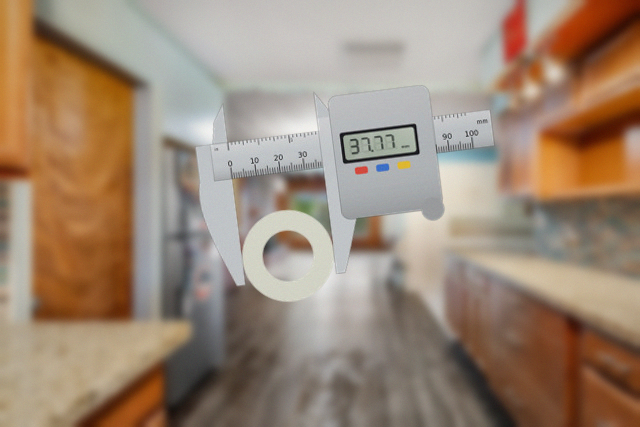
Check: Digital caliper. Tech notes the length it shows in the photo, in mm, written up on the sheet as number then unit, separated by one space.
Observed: 37.77 mm
